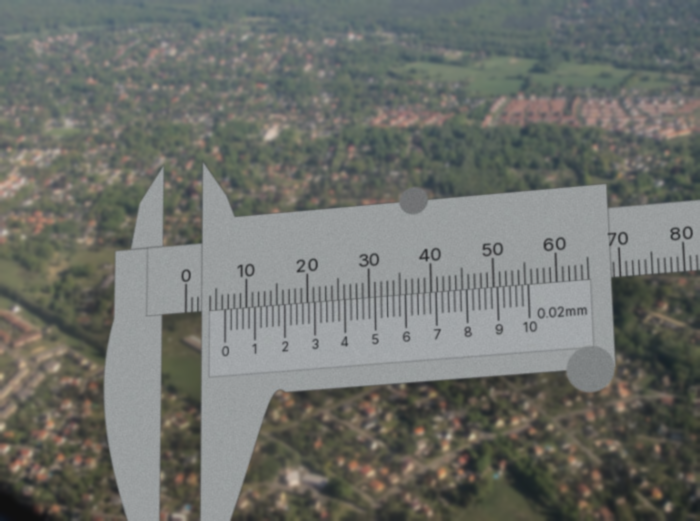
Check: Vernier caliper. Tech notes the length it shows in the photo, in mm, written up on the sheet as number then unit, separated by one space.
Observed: 6.5 mm
